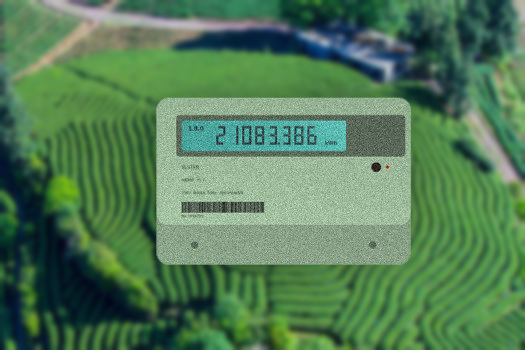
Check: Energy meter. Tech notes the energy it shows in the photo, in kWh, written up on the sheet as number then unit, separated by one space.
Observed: 21083.386 kWh
